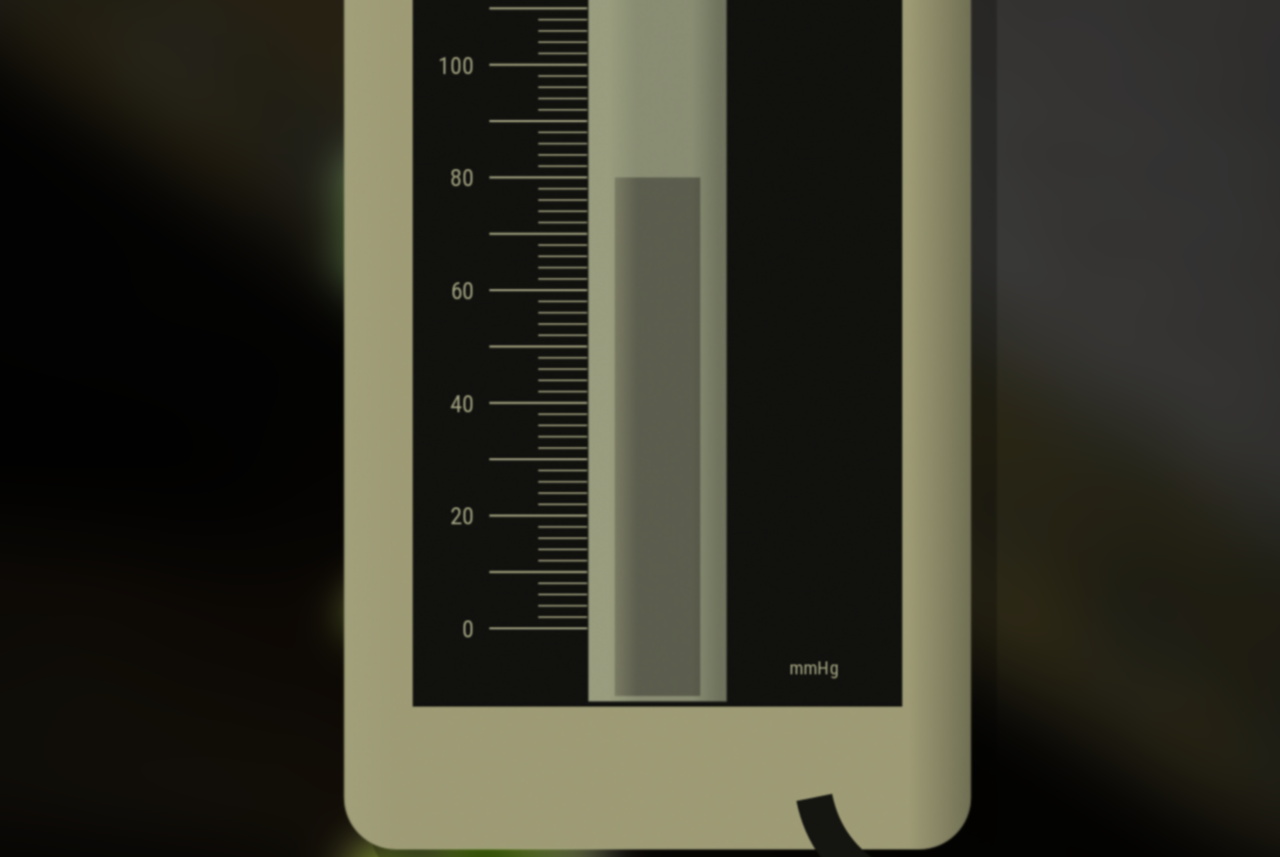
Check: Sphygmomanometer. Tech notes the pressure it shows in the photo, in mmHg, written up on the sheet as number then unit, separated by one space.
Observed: 80 mmHg
